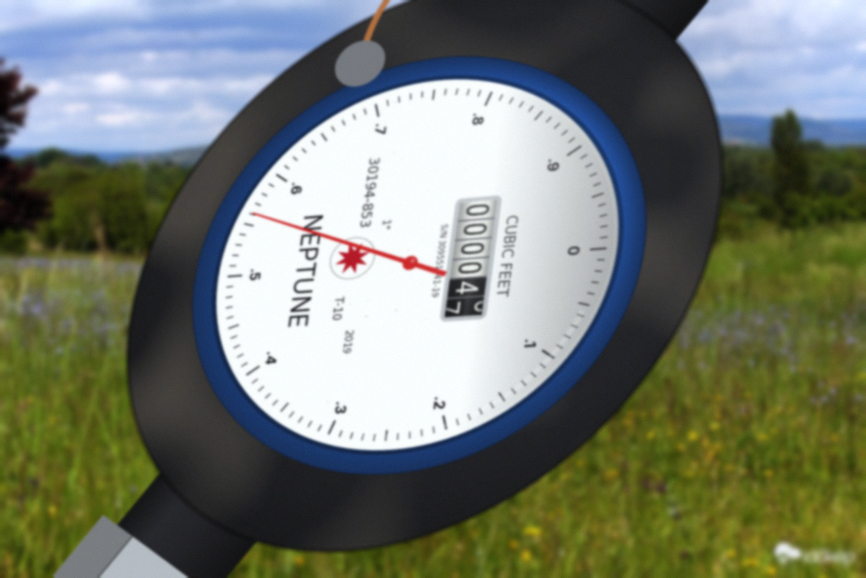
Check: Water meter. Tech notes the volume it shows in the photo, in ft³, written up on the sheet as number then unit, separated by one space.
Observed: 46.56 ft³
